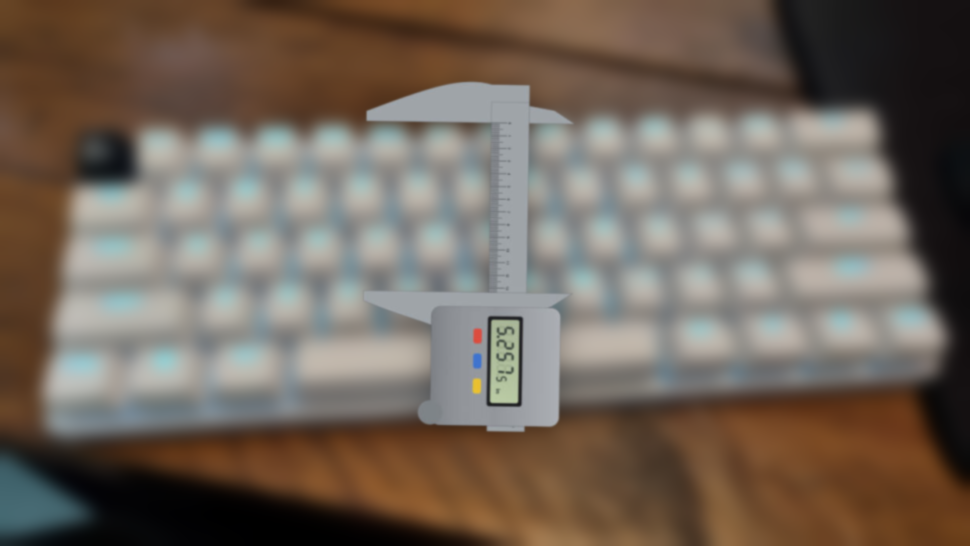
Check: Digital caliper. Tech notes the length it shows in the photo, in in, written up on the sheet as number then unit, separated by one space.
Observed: 5.2575 in
